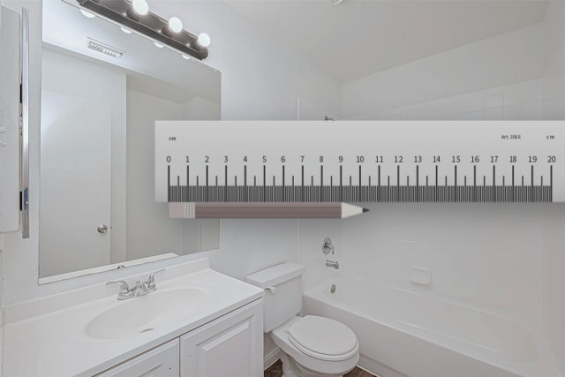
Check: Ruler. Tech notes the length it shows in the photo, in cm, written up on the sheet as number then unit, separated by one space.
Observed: 10.5 cm
